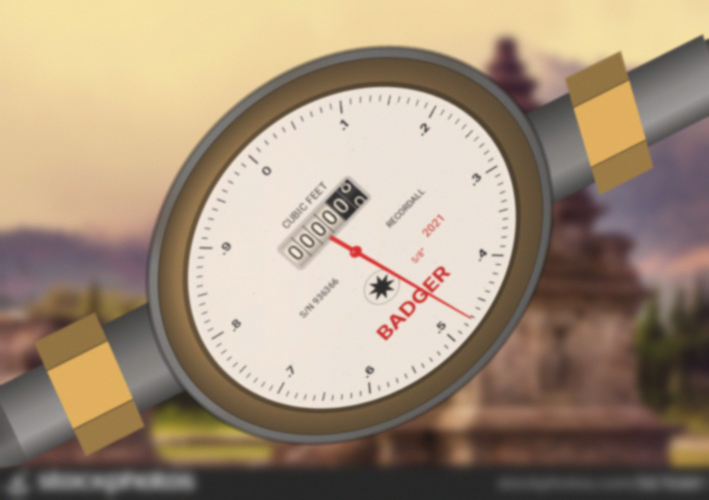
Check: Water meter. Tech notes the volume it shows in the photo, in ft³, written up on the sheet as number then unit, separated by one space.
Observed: 8.47 ft³
